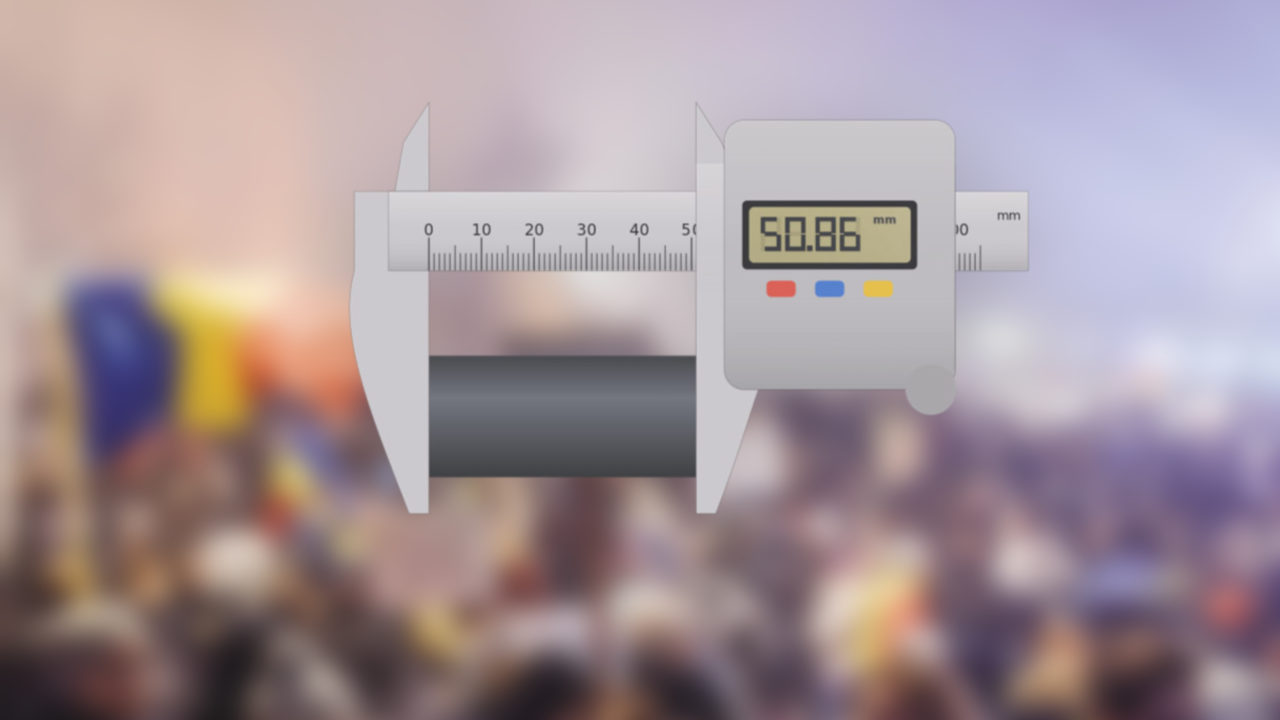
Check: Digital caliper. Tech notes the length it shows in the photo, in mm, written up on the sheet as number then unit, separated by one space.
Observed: 50.86 mm
